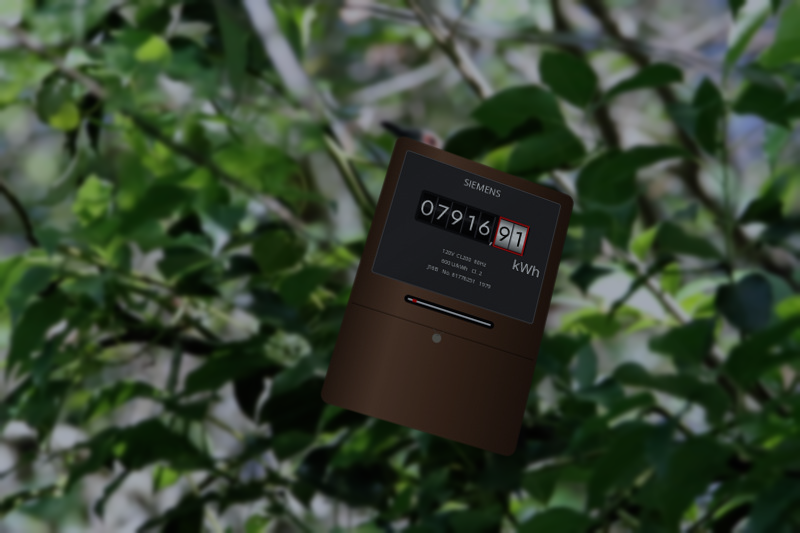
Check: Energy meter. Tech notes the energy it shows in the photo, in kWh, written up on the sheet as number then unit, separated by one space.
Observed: 7916.91 kWh
